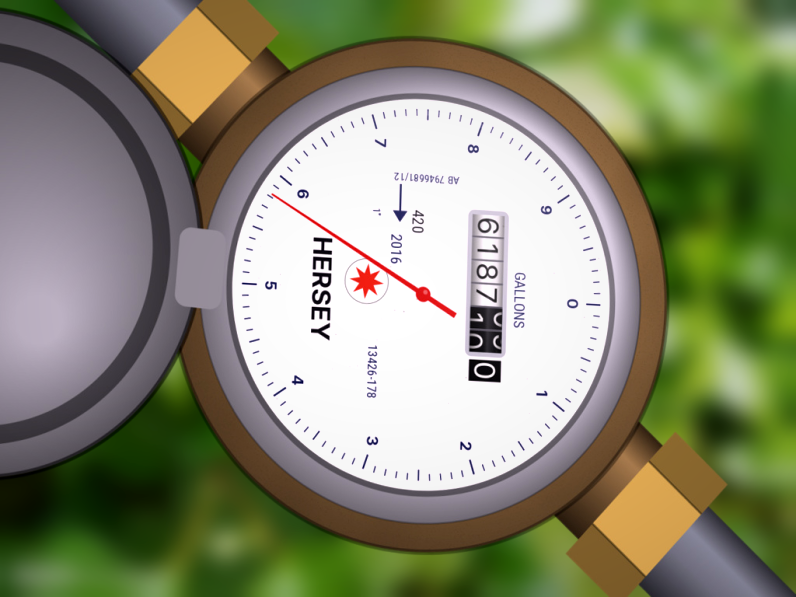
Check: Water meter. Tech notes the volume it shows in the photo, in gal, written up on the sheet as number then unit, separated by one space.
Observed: 6187095.8 gal
